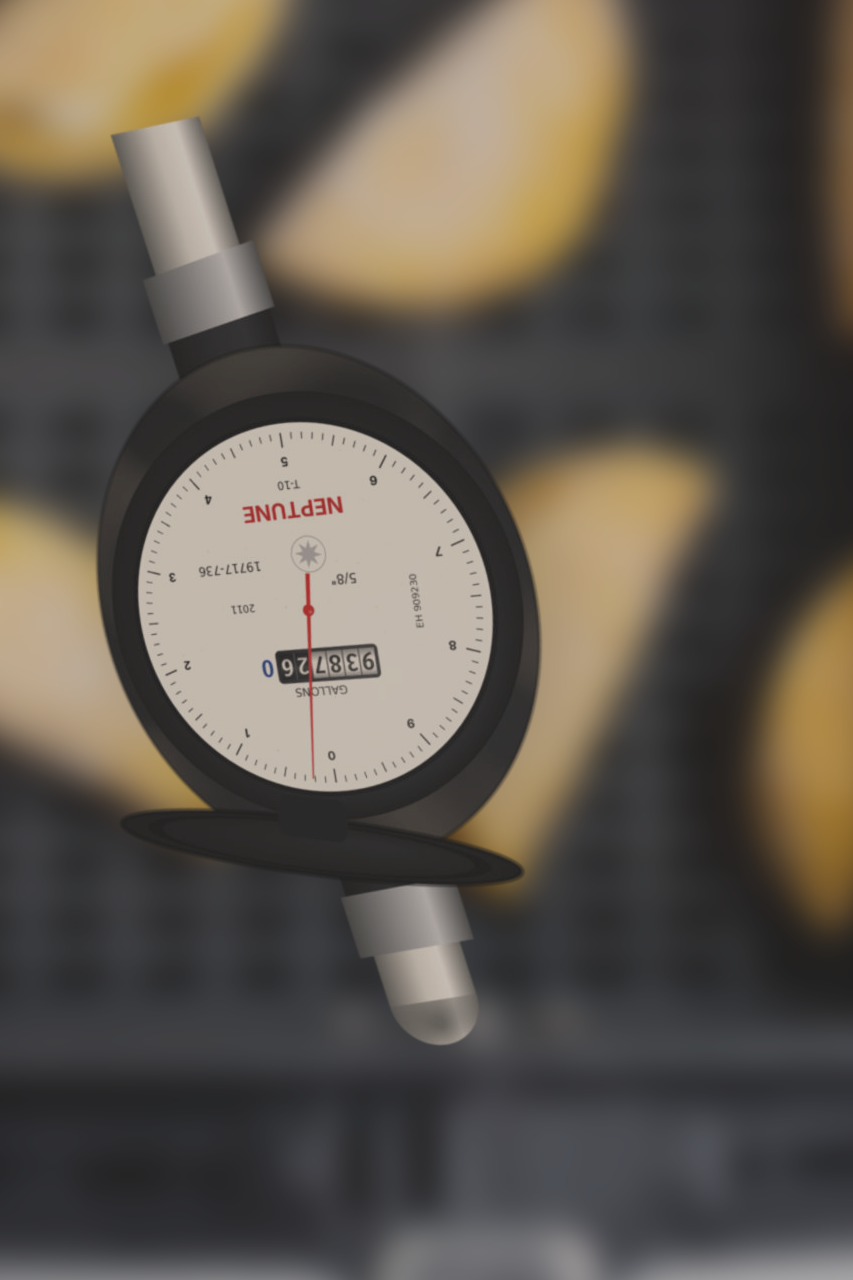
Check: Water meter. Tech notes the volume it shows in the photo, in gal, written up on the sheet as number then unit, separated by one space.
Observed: 9387260.2 gal
